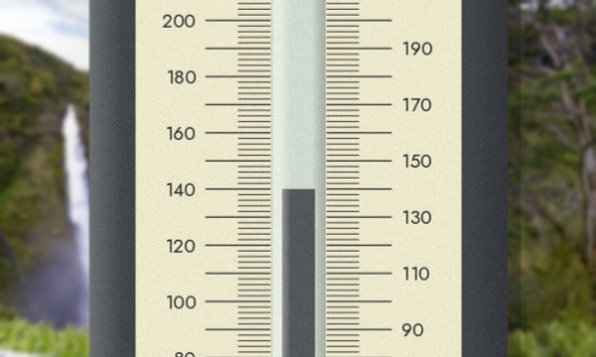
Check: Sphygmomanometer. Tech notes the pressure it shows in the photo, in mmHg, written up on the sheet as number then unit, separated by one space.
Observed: 140 mmHg
